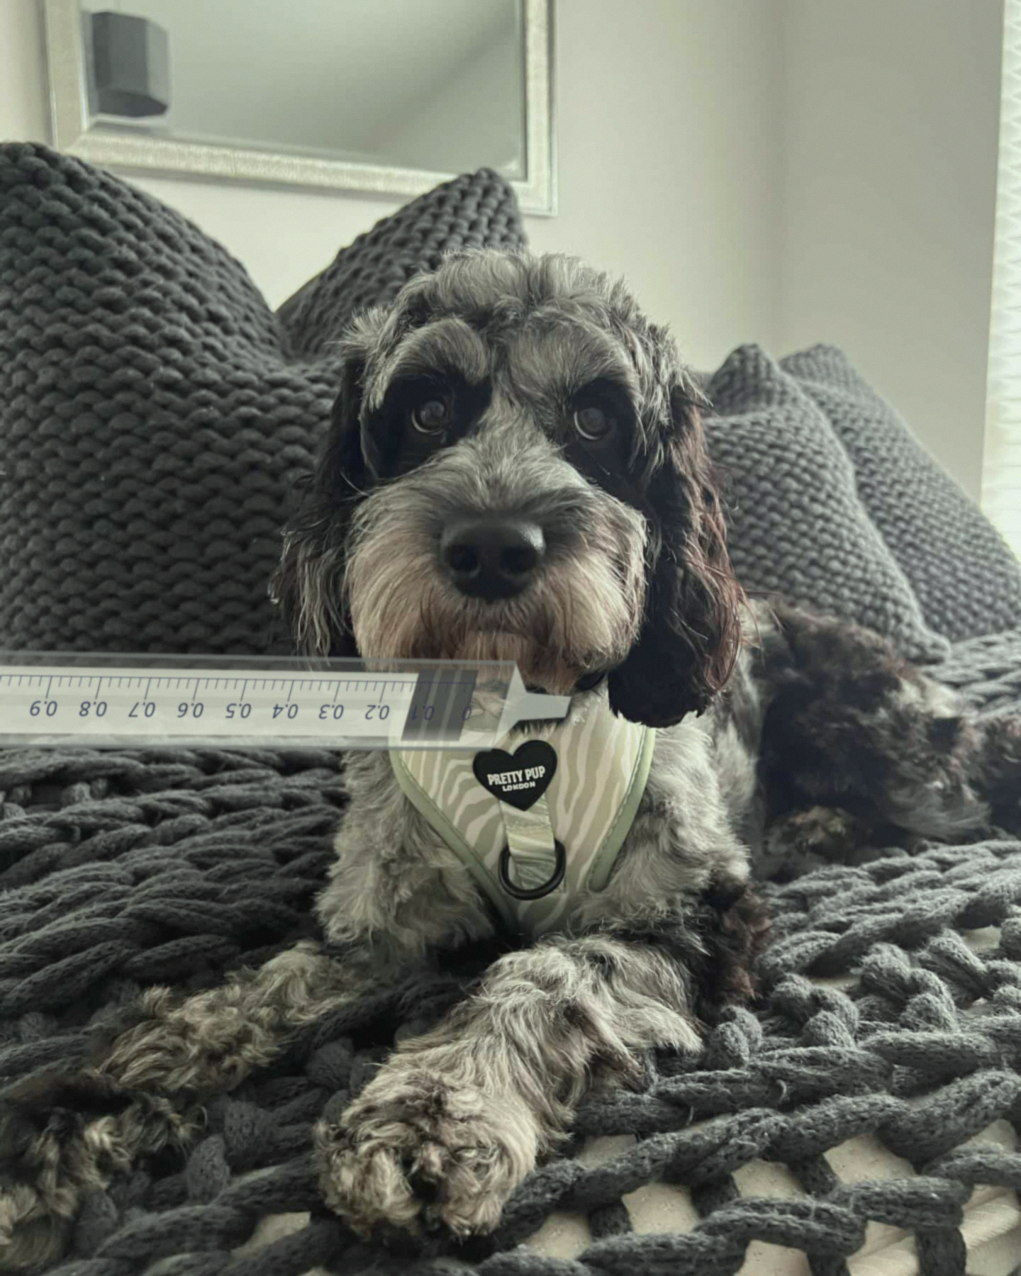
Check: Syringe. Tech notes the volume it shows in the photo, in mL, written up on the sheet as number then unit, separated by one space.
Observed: 0 mL
